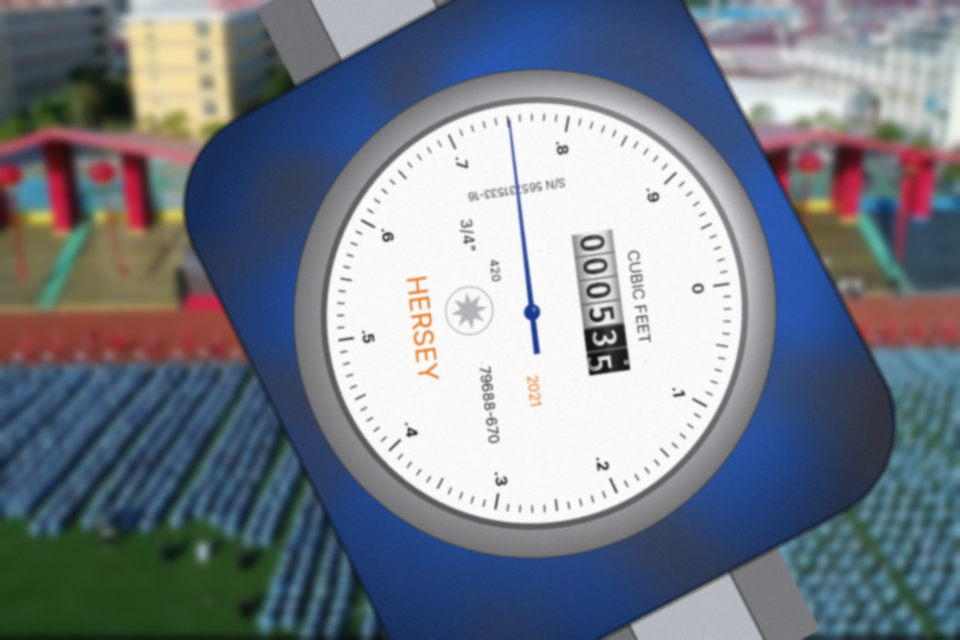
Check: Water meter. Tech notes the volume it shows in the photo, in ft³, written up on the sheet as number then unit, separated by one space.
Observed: 534.75 ft³
